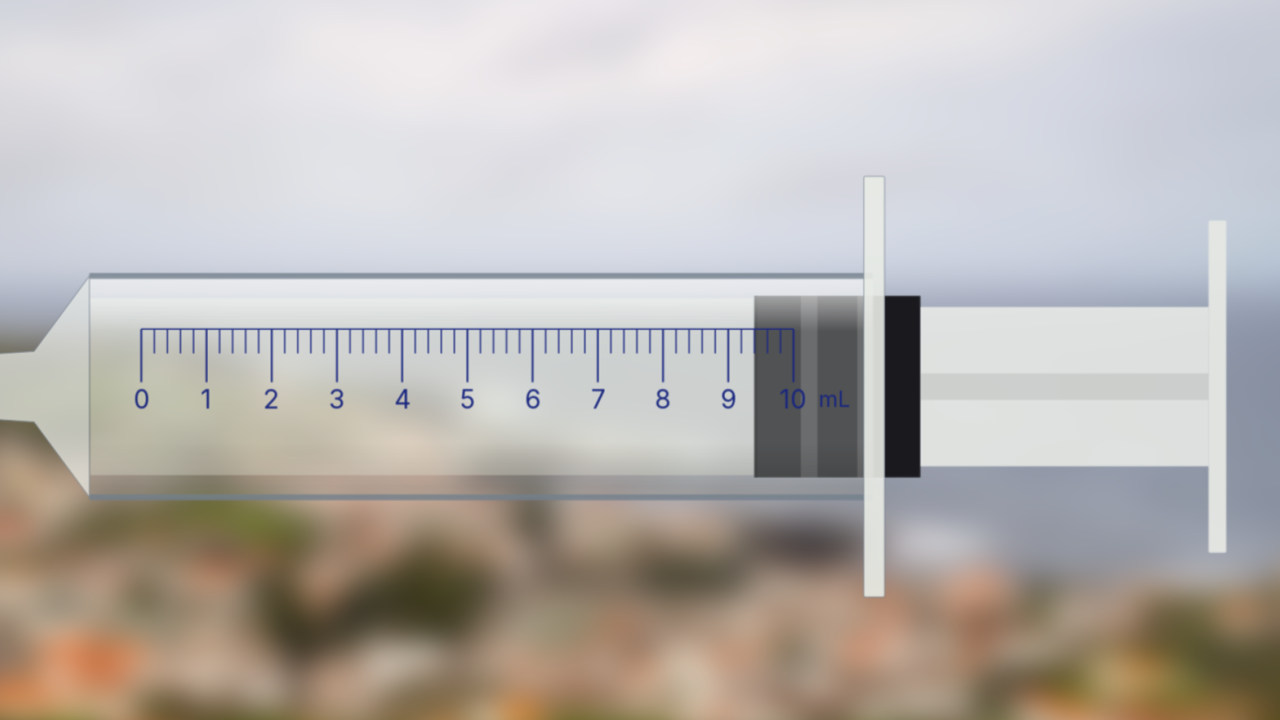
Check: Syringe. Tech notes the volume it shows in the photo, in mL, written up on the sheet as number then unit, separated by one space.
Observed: 9.4 mL
